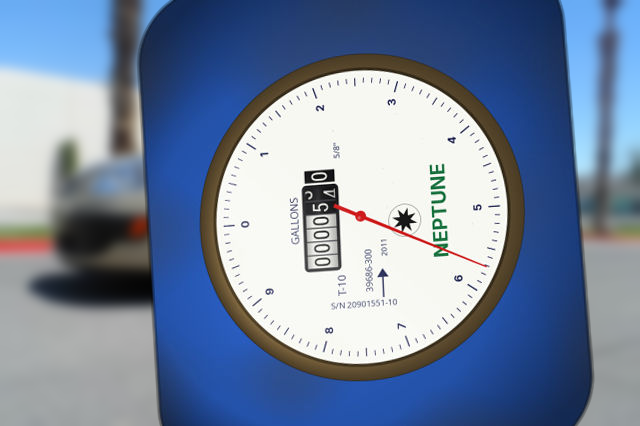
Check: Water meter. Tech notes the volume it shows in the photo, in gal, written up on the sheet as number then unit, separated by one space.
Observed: 535.7 gal
